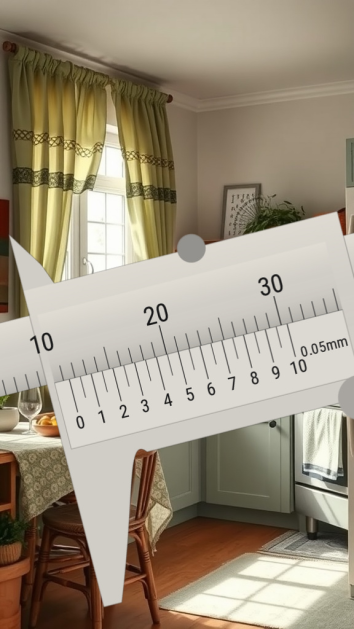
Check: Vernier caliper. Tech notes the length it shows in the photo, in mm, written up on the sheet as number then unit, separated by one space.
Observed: 11.5 mm
